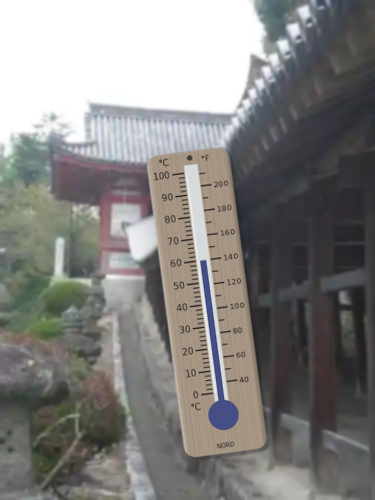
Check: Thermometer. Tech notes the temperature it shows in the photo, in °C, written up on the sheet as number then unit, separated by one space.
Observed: 60 °C
